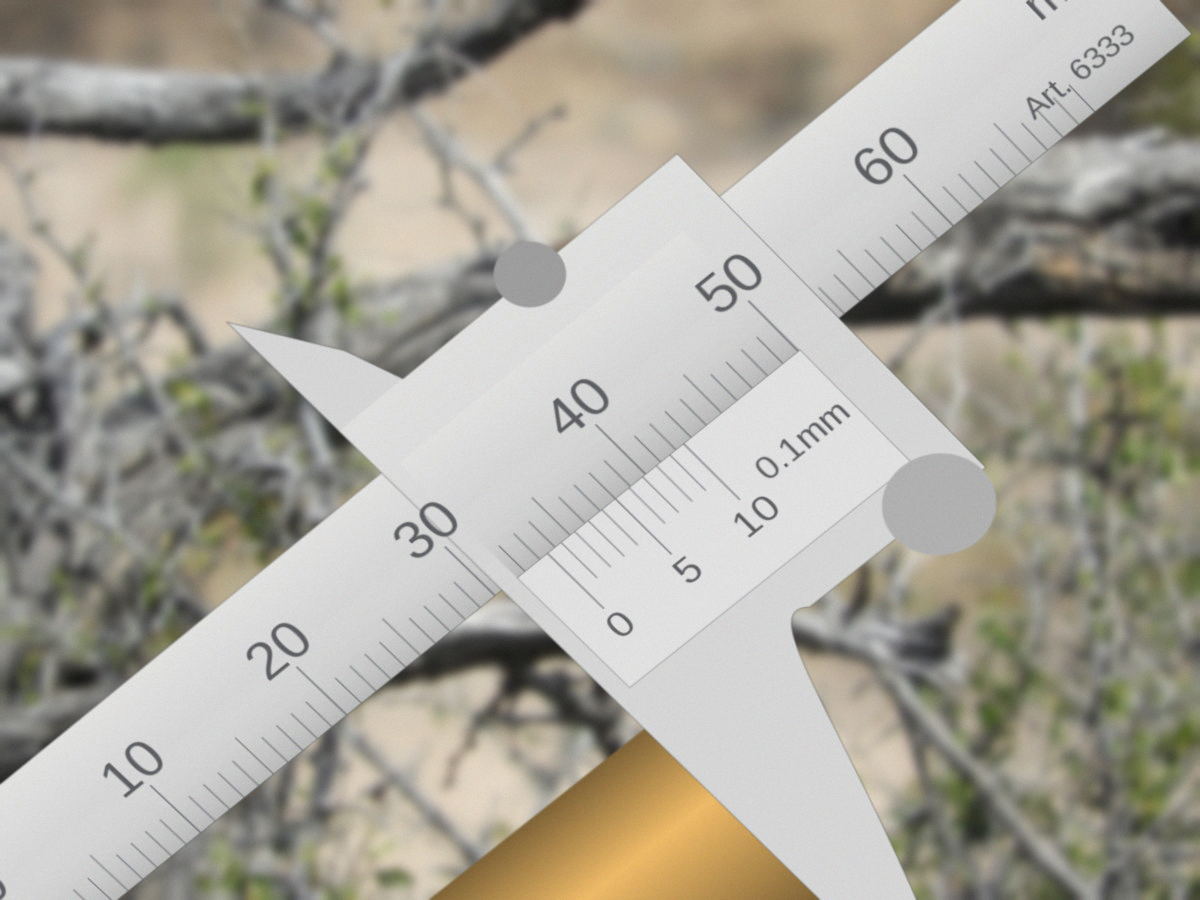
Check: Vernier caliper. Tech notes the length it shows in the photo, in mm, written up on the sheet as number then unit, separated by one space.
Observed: 33.5 mm
